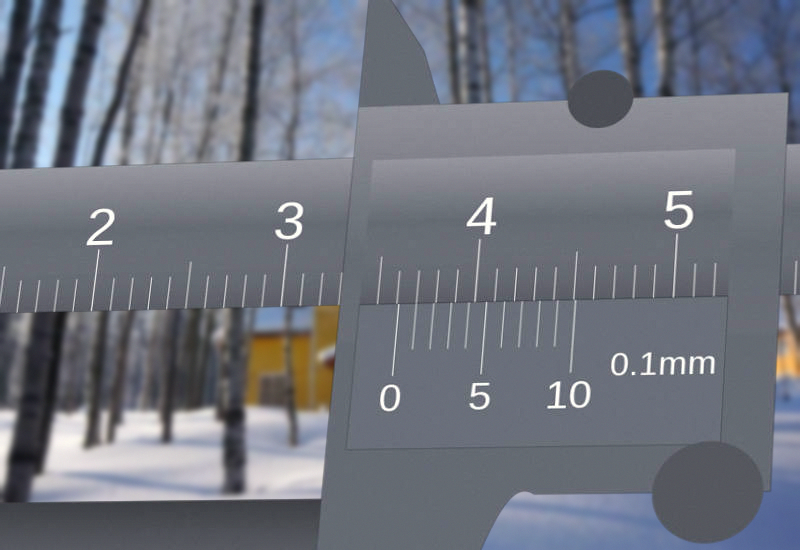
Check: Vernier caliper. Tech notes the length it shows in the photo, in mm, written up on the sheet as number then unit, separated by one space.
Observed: 36.1 mm
